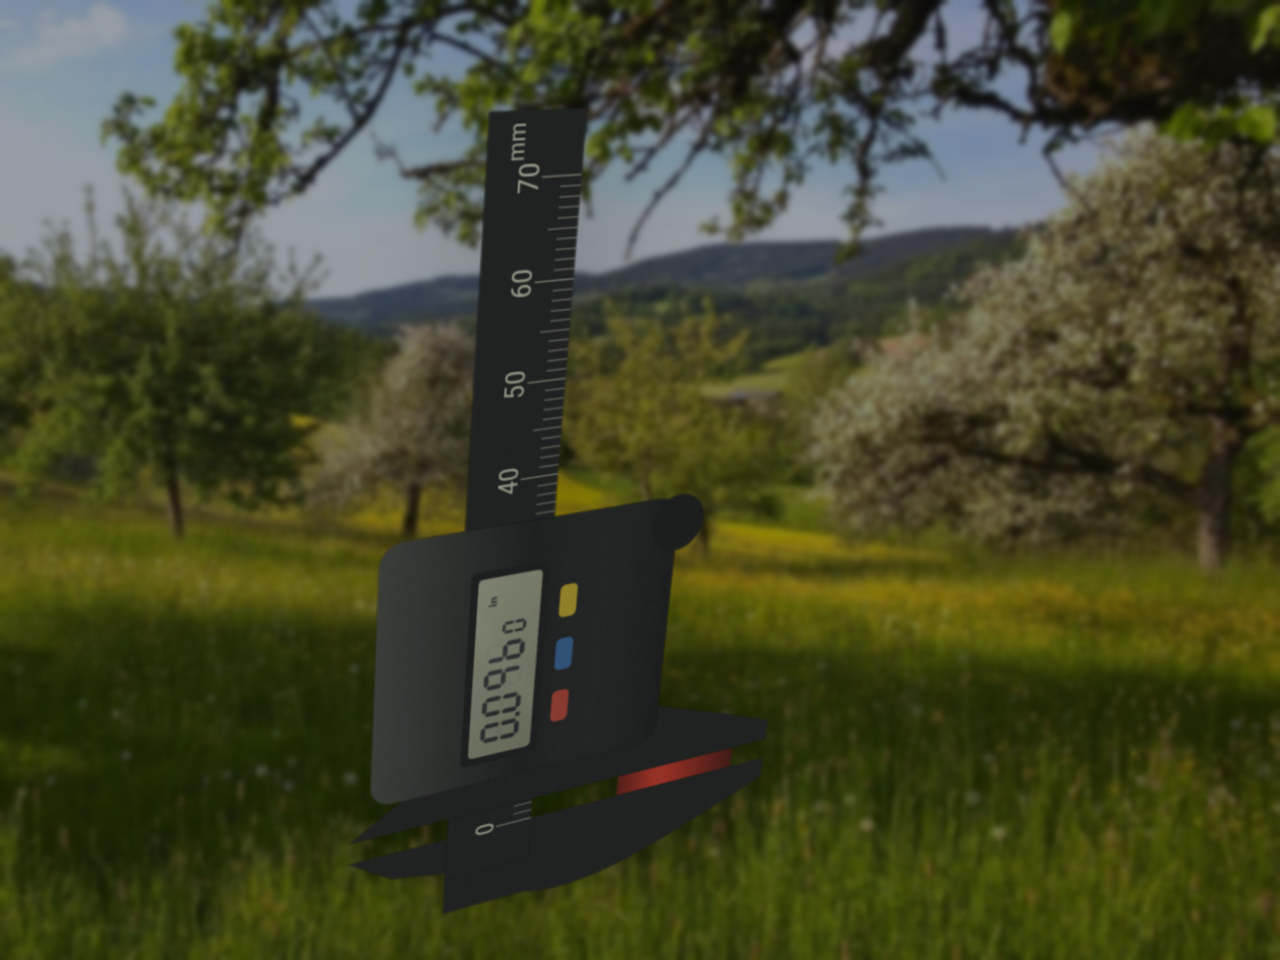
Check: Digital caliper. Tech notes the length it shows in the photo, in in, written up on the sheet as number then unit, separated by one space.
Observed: 0.0960 in
